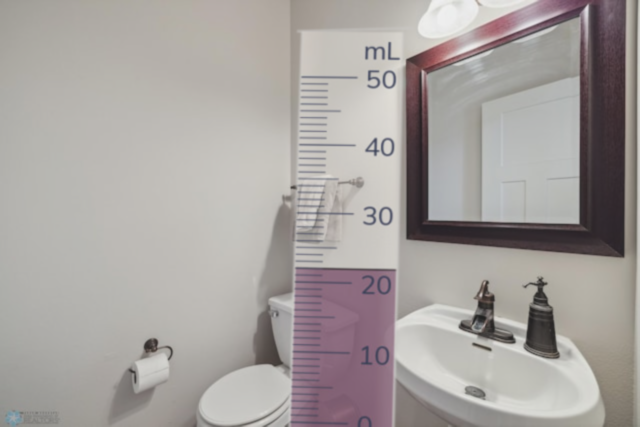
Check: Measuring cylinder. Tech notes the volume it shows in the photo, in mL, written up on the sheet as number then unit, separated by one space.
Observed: 22 mL
